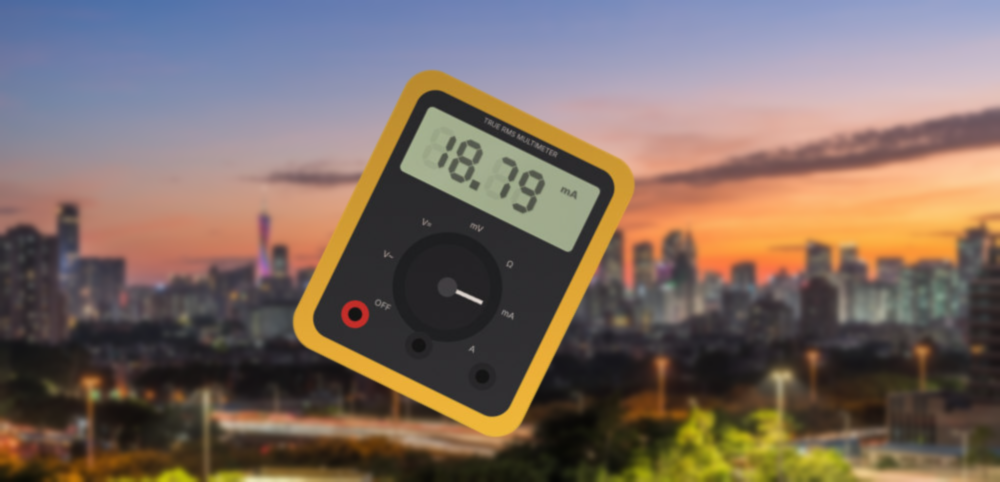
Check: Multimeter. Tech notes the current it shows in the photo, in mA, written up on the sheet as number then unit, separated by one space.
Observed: 18.79 mA
